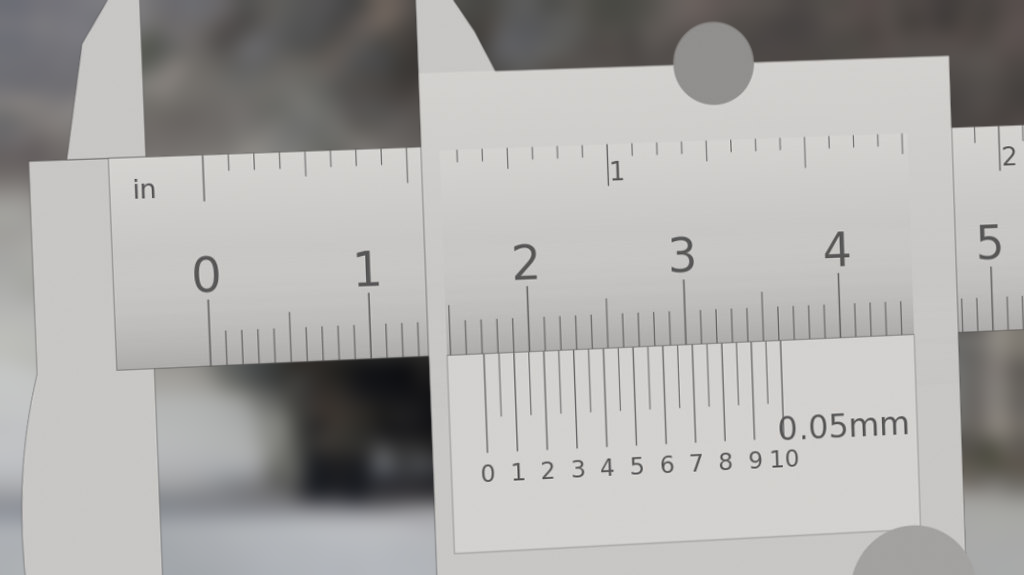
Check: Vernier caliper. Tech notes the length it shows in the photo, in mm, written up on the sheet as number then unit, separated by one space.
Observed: 17.1 mm
